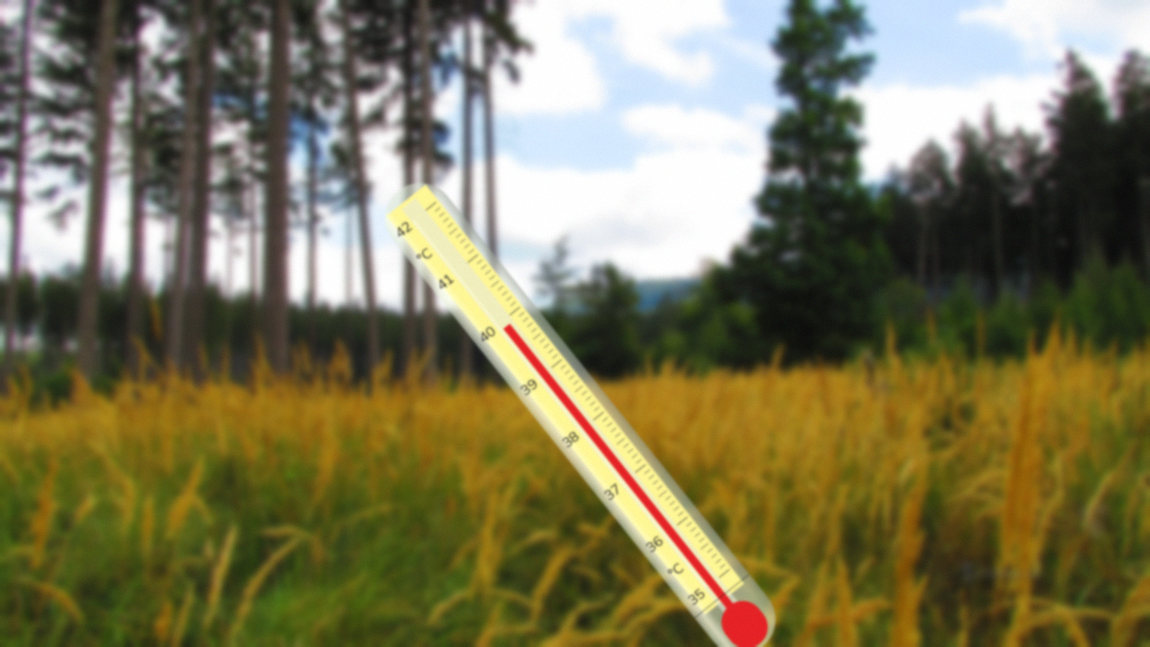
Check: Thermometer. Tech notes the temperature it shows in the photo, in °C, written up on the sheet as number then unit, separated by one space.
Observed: 39.9 °C
